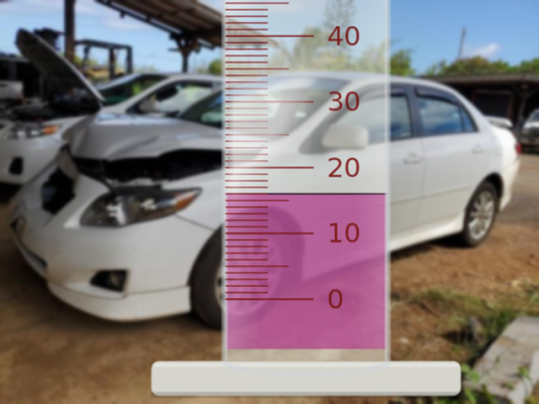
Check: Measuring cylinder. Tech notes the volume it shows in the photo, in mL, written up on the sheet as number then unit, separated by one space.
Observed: 16 mL
